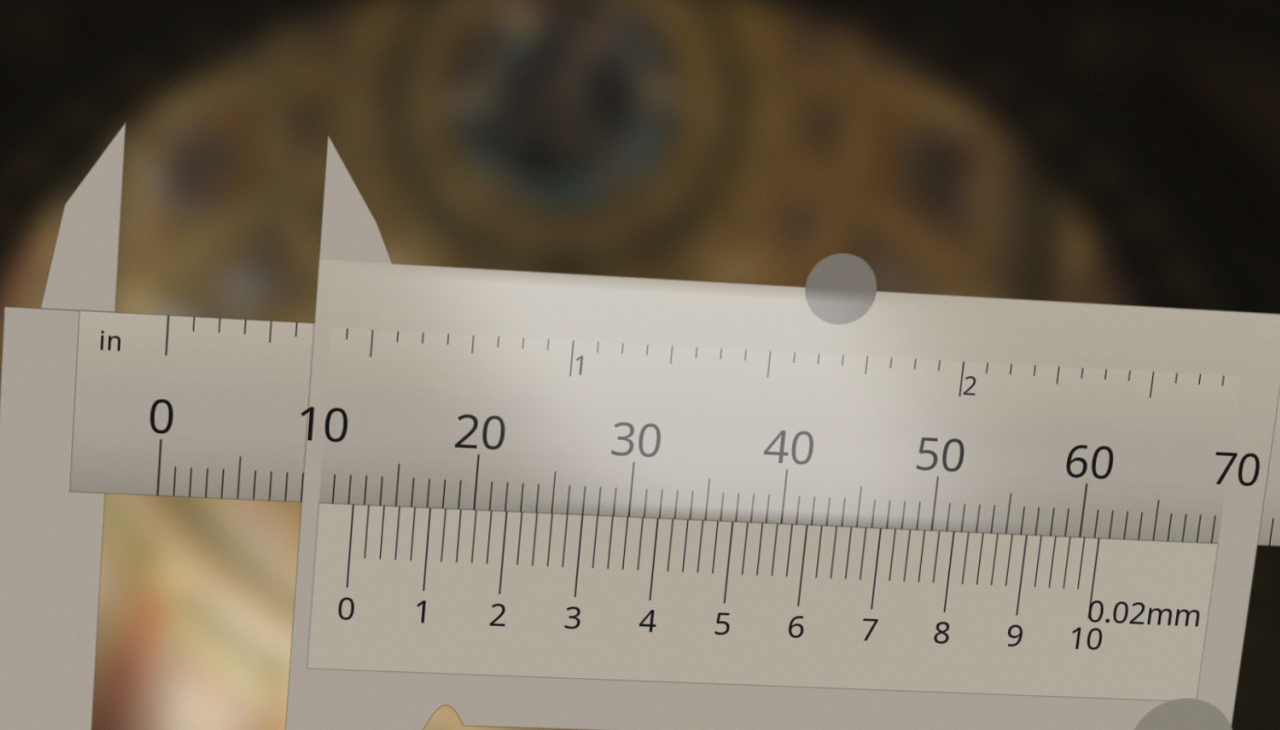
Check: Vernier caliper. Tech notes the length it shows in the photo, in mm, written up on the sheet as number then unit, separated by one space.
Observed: 12.3 mm
